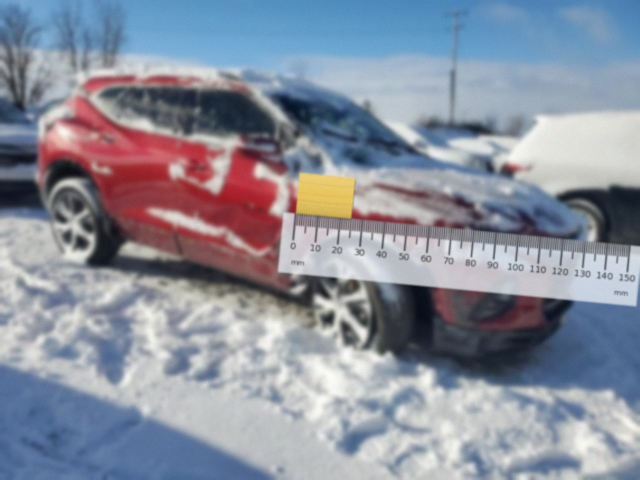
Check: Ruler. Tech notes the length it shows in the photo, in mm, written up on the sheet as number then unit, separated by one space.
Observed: 25 mm
